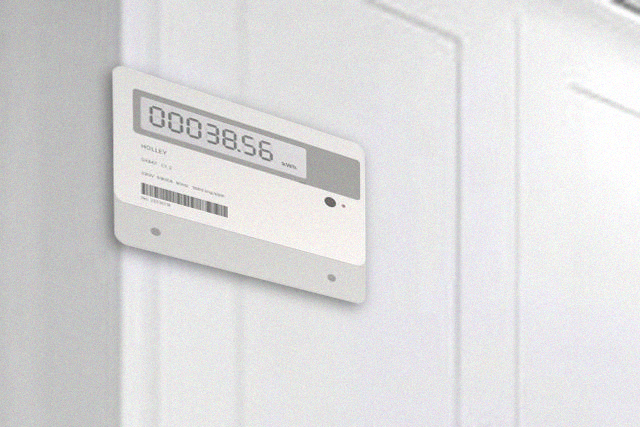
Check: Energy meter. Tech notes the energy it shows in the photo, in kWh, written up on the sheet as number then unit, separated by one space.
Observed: 38.56 kWh
